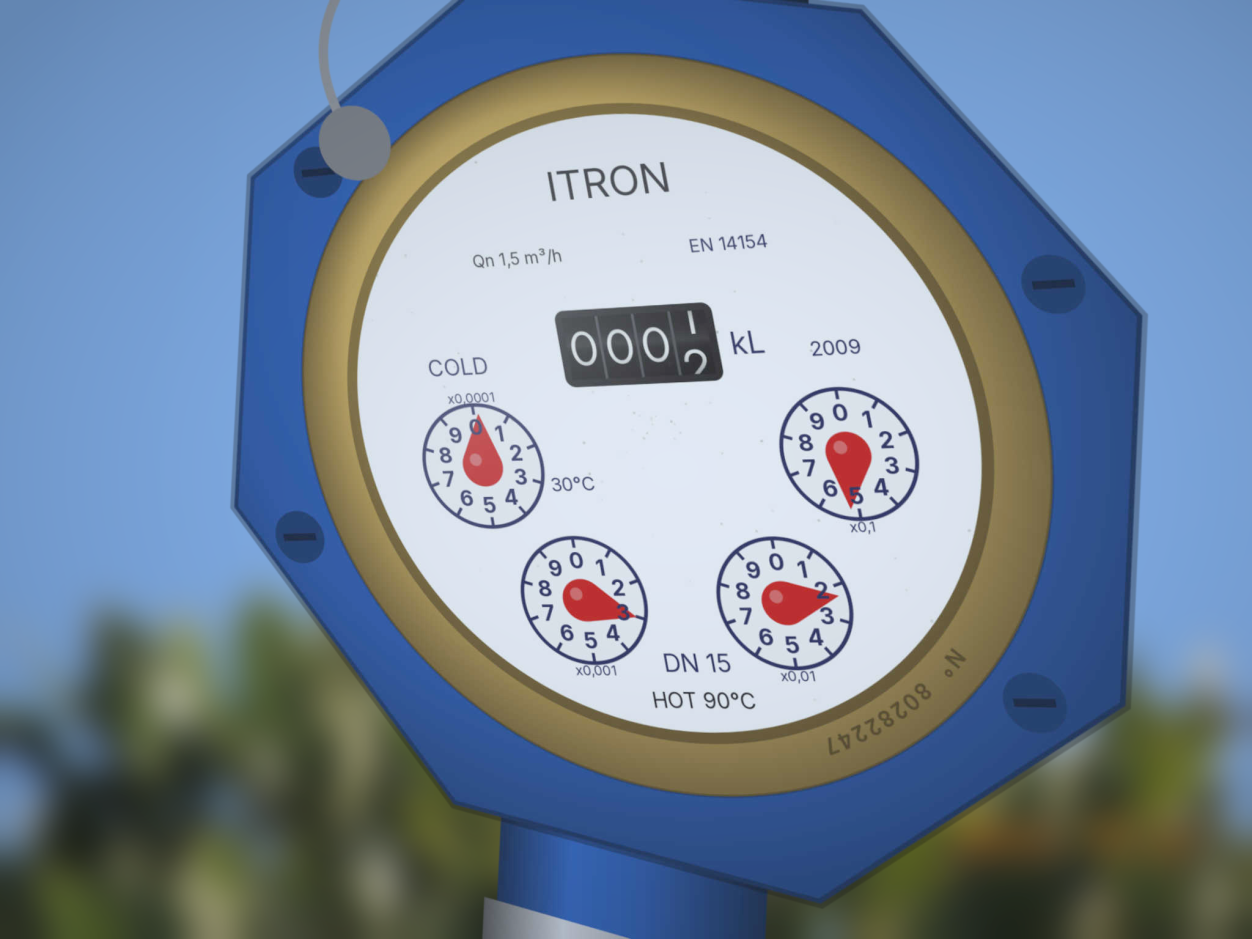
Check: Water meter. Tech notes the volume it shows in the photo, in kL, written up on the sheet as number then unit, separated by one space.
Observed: 1.5230 kL
